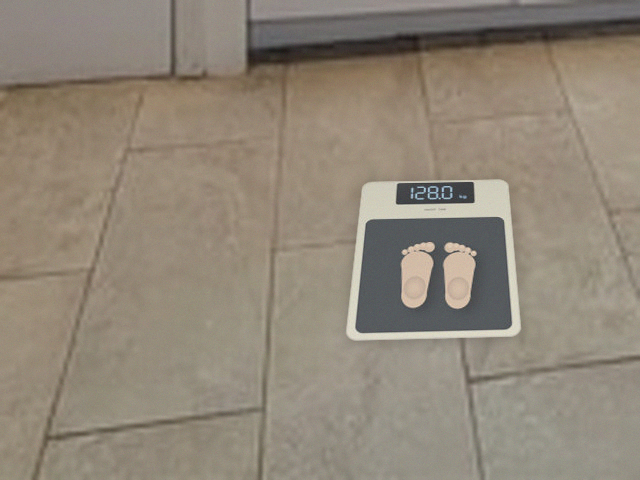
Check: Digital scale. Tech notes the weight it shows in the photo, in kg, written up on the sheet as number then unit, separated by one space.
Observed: 128.0 kg
